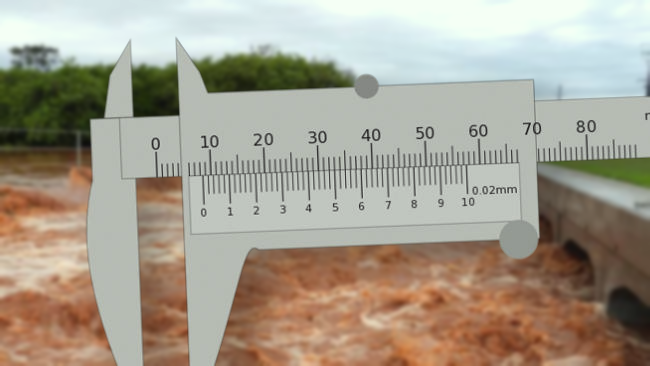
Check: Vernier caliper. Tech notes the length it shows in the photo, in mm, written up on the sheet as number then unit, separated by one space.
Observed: 8.5 mm
